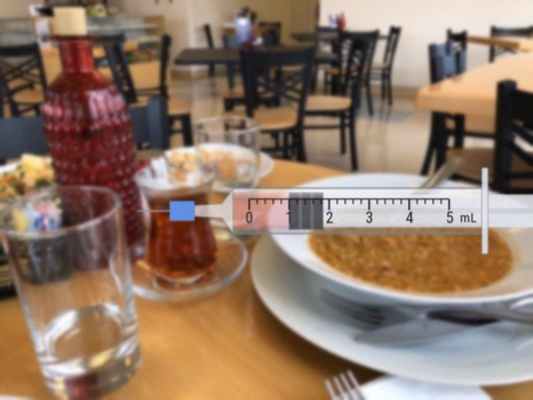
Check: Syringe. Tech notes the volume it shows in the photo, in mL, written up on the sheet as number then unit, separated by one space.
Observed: 1 mL
